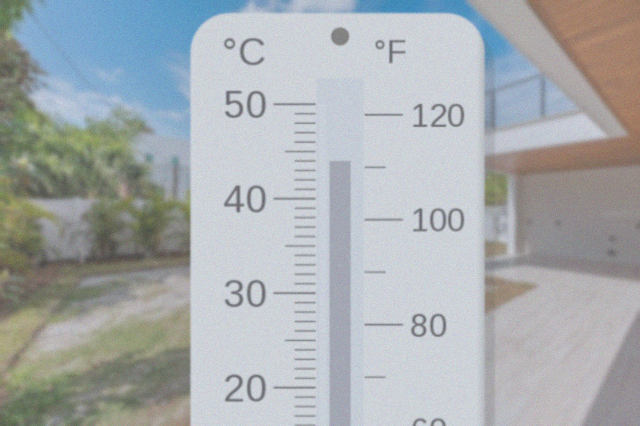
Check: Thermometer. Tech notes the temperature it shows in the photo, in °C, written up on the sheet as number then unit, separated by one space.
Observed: 44 °C
